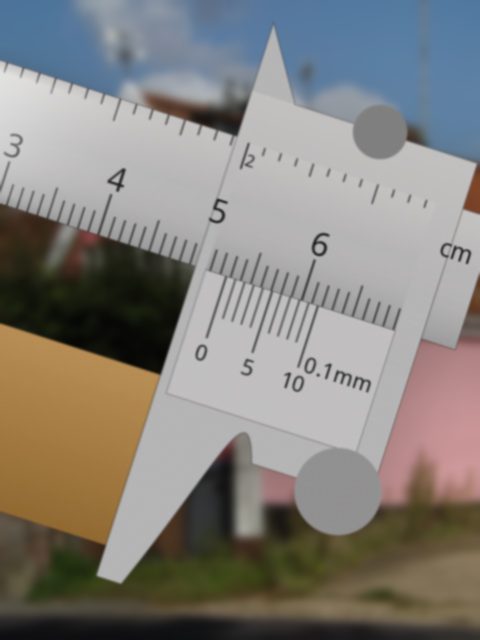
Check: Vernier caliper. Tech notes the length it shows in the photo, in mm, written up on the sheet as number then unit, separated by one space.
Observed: 52.6 mm
